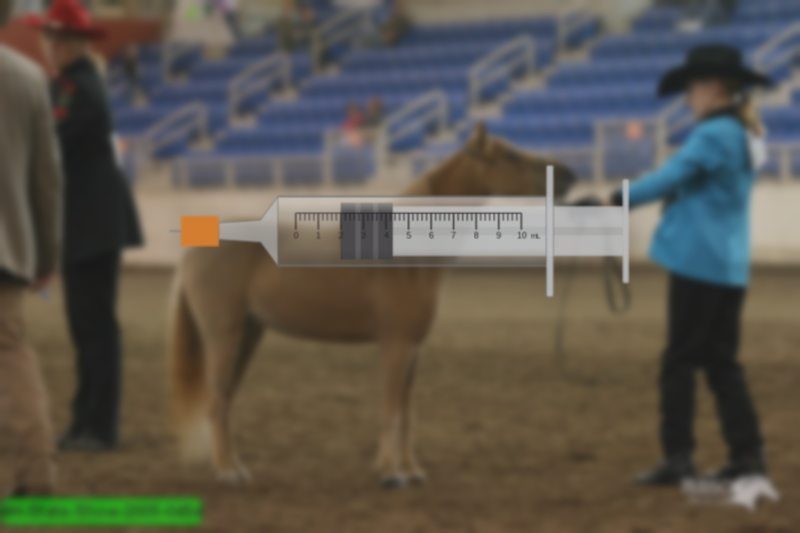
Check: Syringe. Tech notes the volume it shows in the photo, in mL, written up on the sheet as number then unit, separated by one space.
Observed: 2 mL
